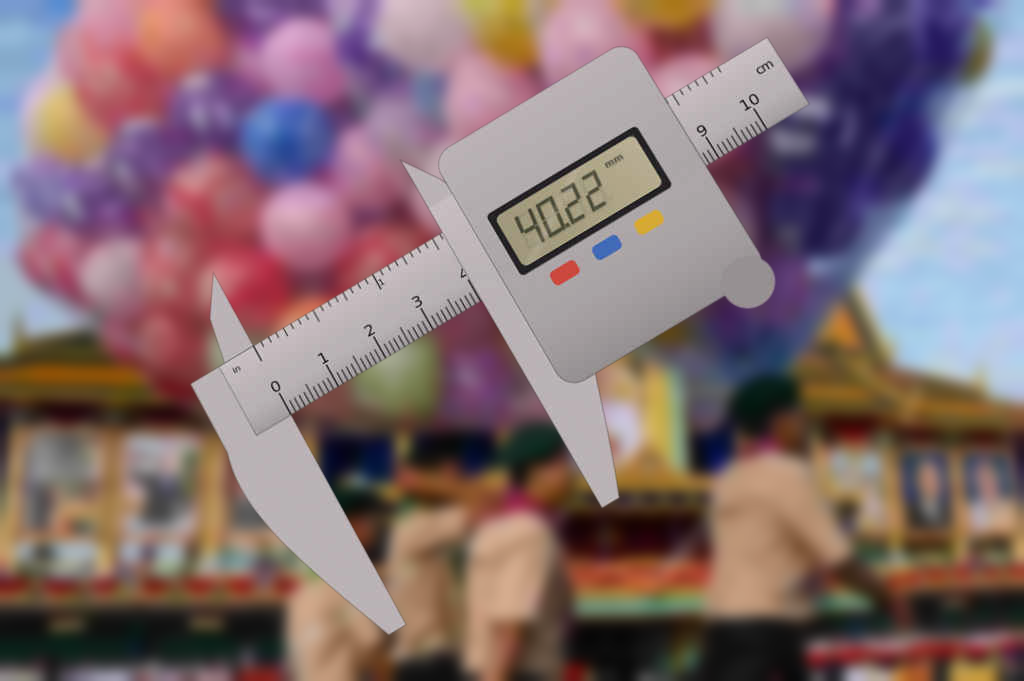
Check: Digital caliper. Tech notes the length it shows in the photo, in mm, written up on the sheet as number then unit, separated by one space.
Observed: 40.22 mm
